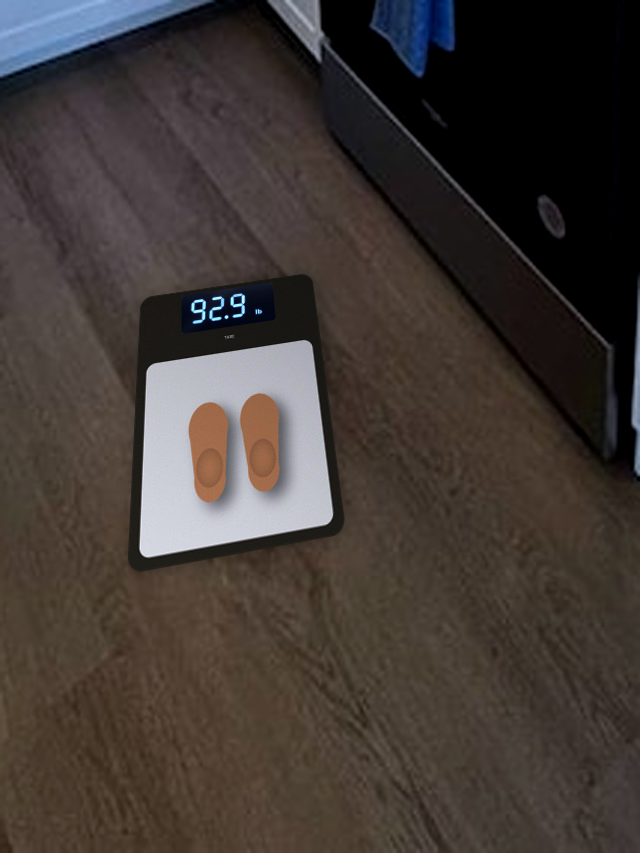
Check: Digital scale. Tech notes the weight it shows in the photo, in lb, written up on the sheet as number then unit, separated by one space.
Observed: 92.9 lb
